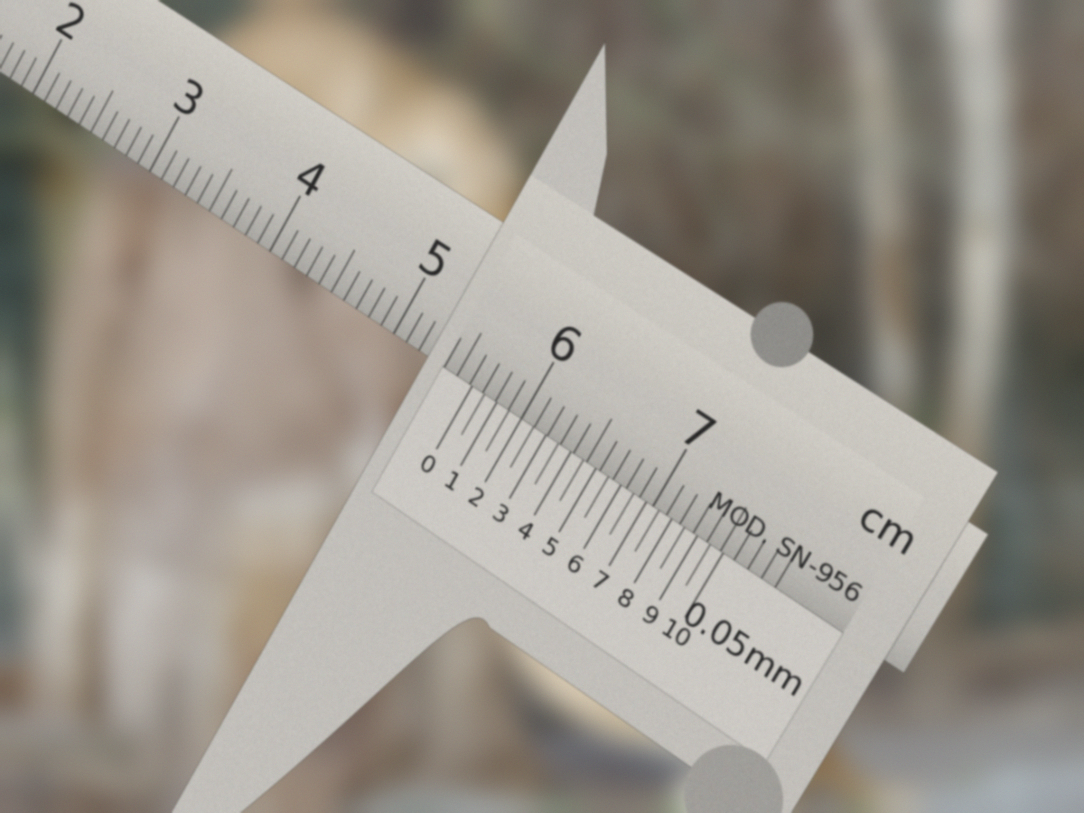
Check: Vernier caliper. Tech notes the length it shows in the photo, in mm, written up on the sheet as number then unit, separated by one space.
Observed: 56.2 mm
